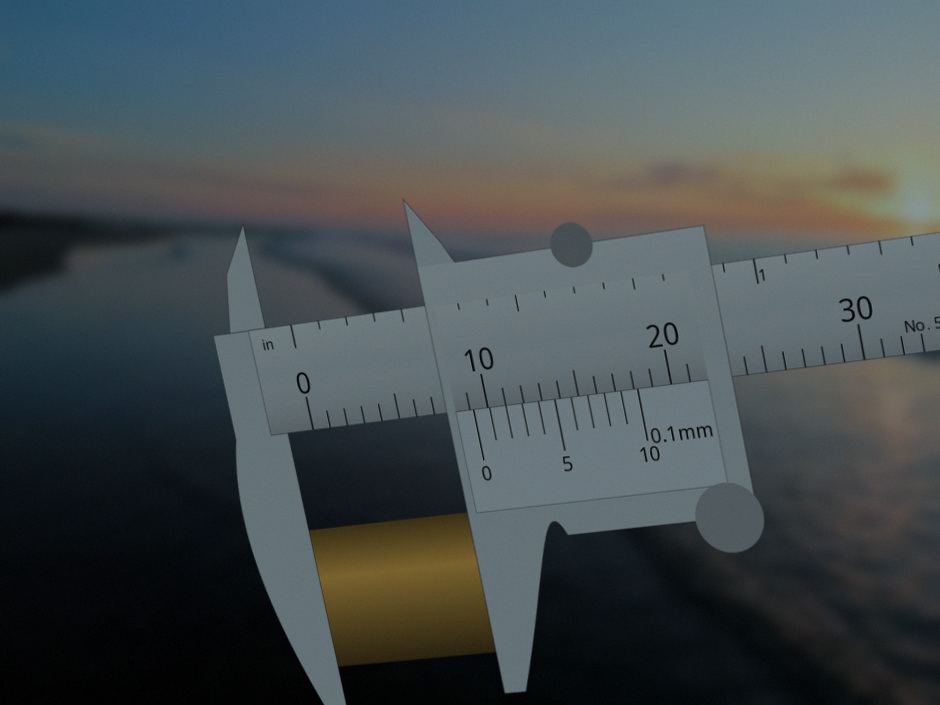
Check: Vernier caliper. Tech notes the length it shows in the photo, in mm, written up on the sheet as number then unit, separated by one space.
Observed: 9.2 mm
